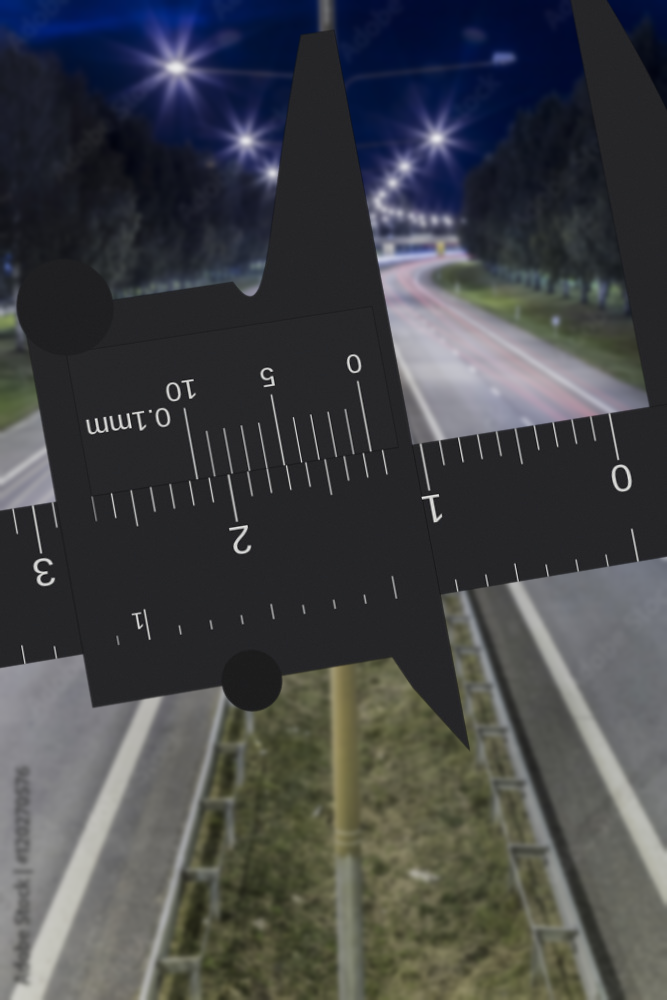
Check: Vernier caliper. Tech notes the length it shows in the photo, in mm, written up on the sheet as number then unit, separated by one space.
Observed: 12.6 mm
